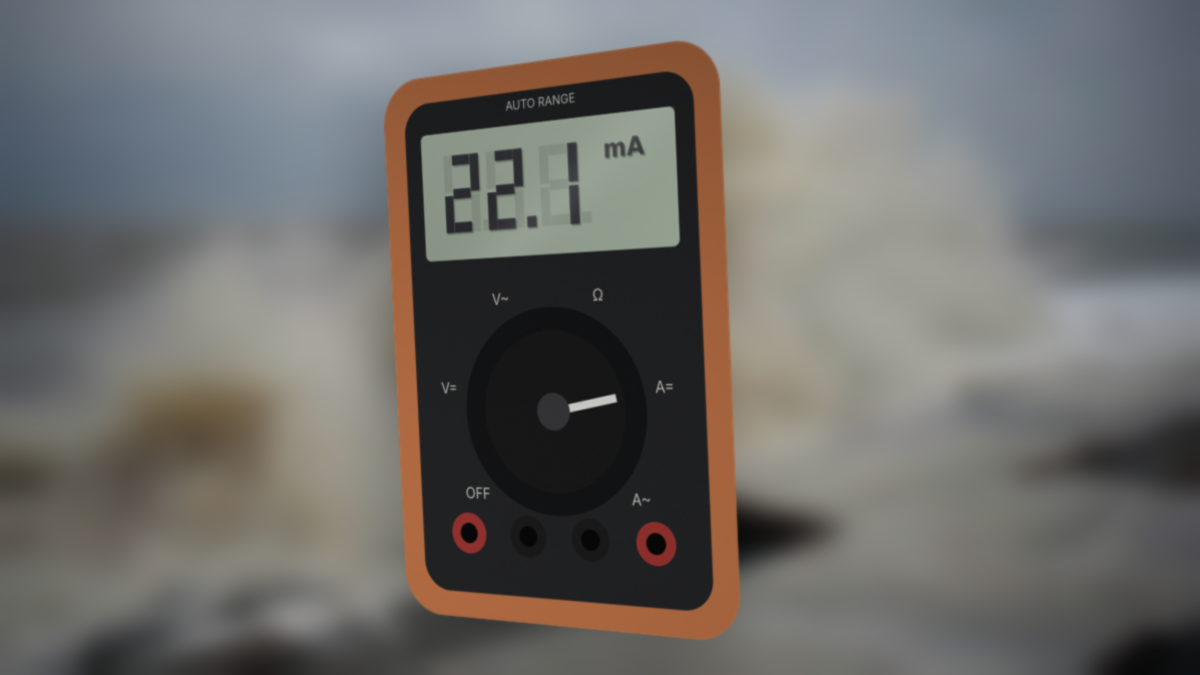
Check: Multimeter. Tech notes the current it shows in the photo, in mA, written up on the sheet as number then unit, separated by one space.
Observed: 22.1 mA
